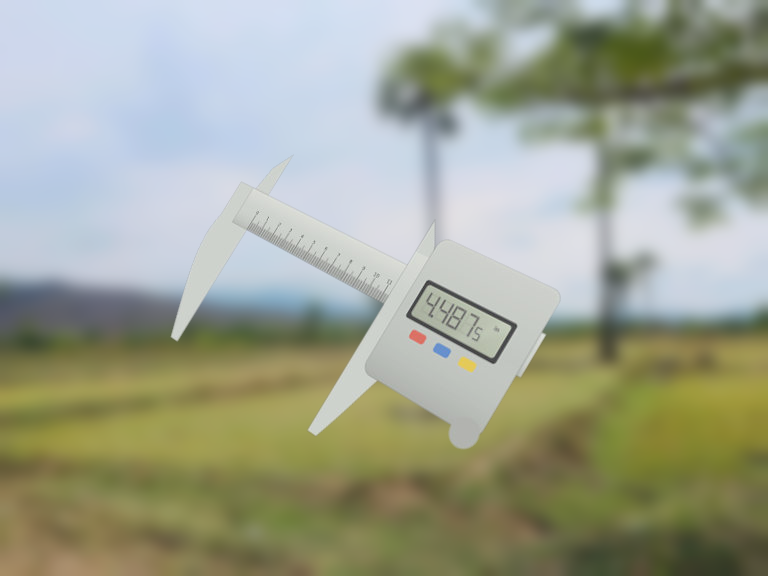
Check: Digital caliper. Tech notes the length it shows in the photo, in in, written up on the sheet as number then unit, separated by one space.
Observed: 4.4875 in
